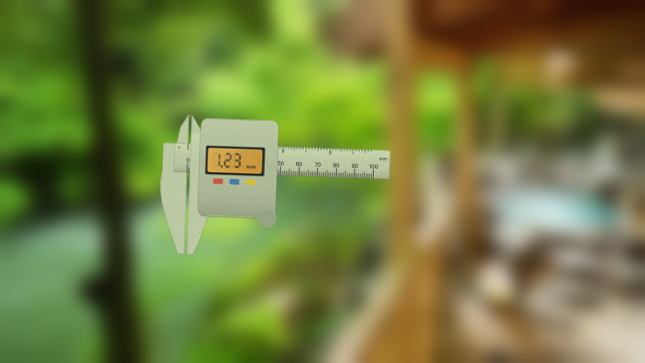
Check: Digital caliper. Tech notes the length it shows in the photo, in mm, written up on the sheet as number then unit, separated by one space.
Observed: 1.23 mm
